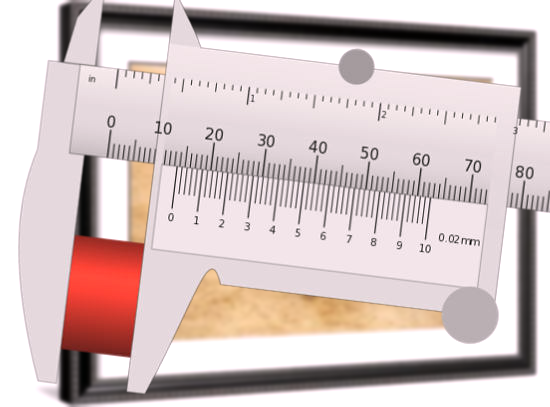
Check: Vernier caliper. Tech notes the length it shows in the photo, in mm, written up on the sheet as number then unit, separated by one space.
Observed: 13.5 mm
